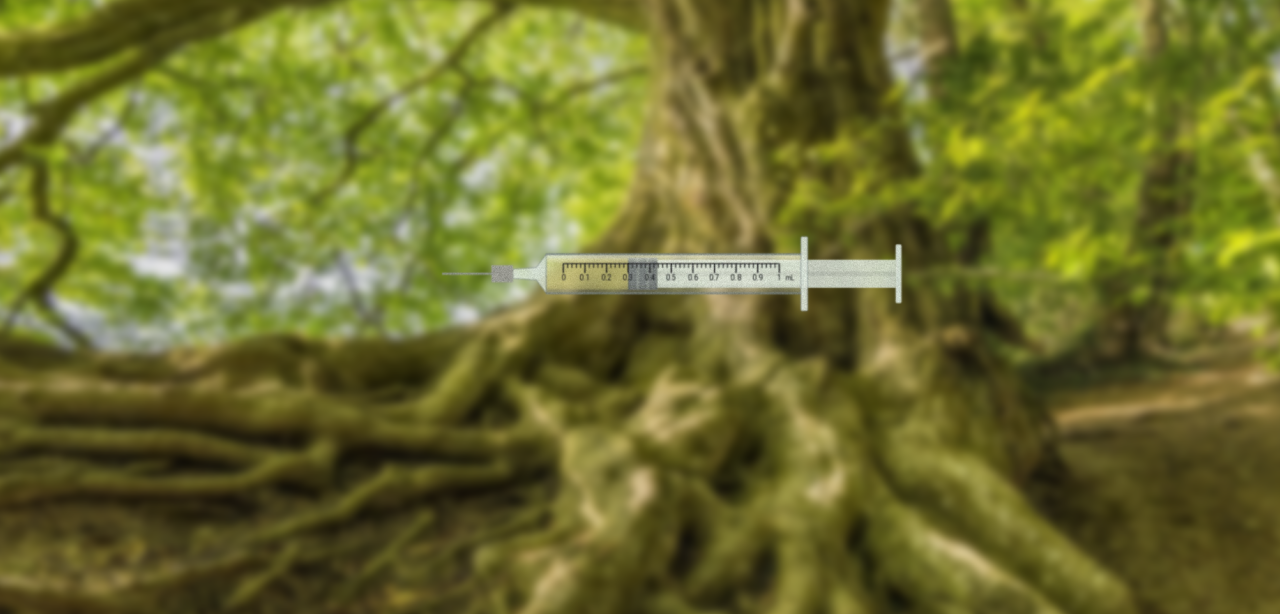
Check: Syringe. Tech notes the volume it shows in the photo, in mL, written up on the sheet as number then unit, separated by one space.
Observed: 0.3 mL
